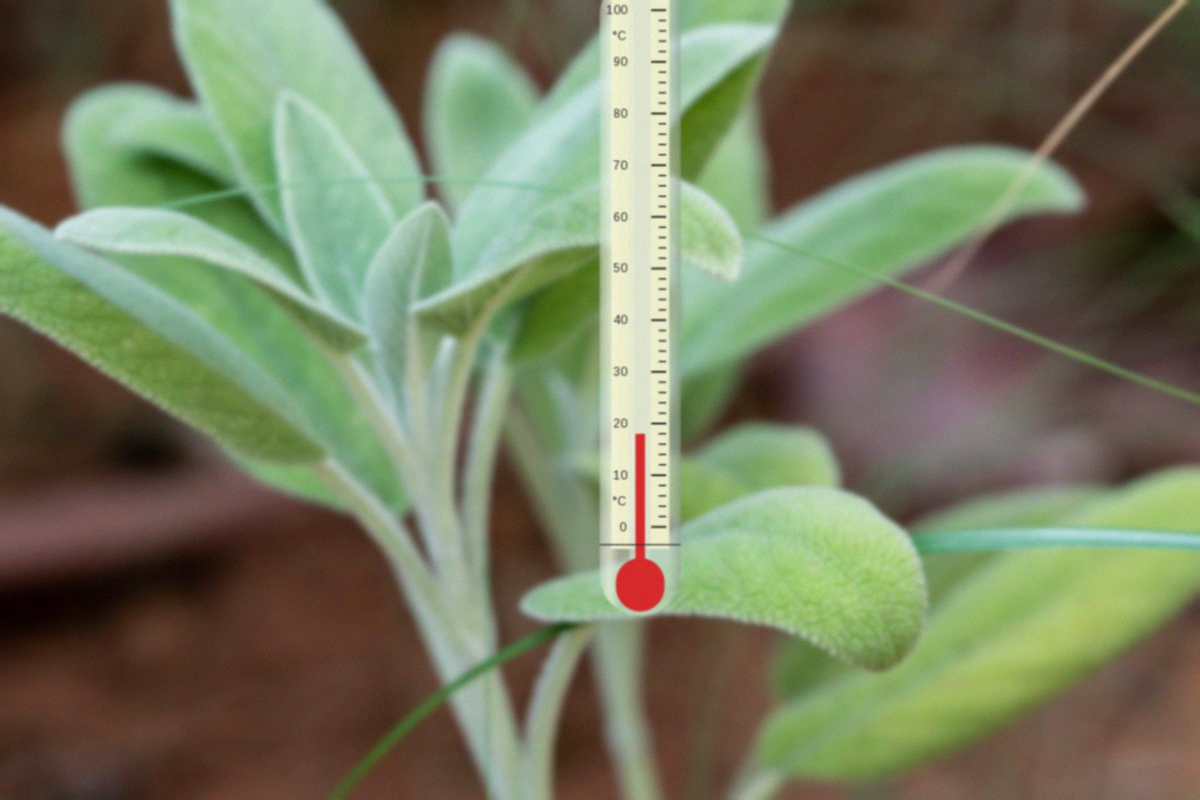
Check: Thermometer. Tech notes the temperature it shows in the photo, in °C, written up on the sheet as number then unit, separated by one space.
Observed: 18 °C
